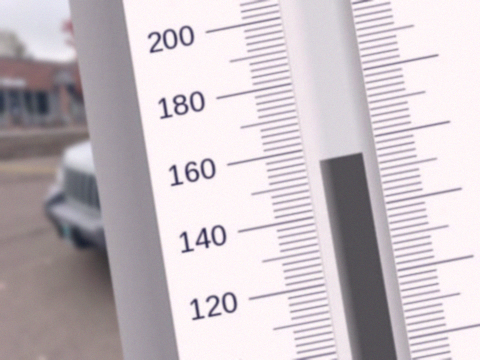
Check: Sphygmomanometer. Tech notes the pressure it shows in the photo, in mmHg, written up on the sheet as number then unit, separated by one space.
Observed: 156 mmHg
